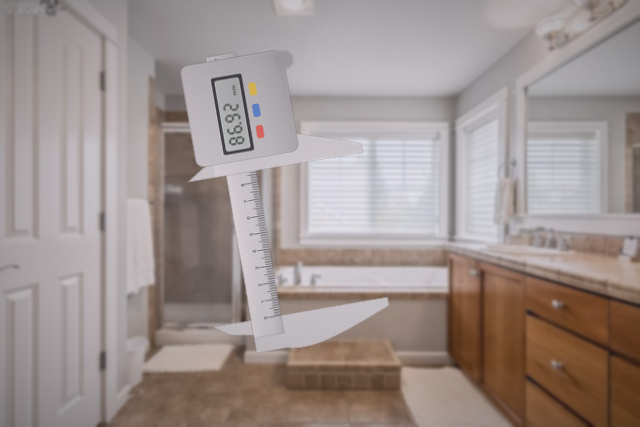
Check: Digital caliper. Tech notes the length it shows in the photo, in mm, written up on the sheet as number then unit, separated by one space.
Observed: 86.92 mm
